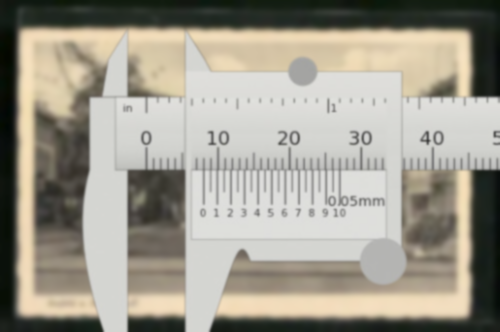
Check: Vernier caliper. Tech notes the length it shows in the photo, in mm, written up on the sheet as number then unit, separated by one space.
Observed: 8.0 mm
